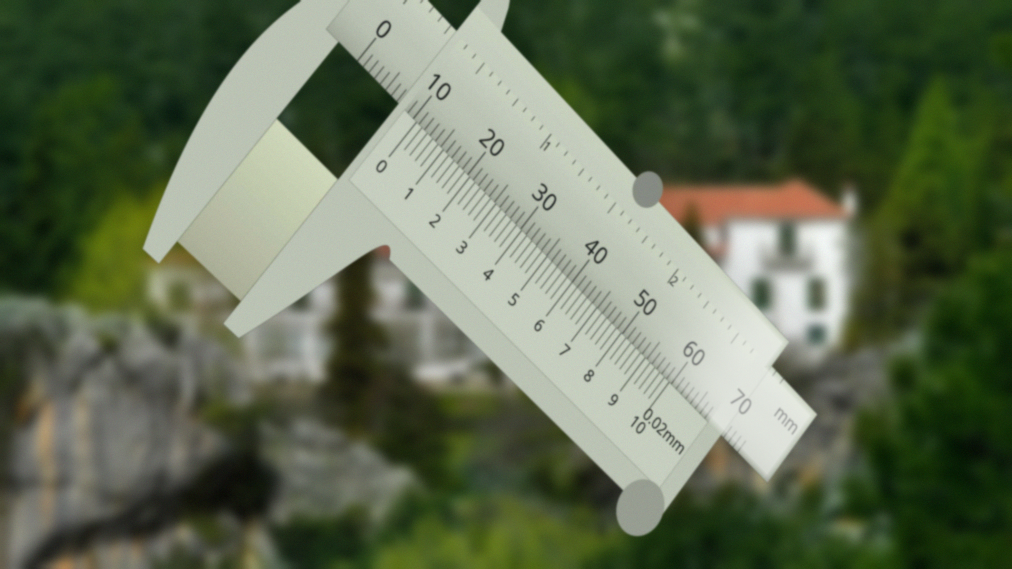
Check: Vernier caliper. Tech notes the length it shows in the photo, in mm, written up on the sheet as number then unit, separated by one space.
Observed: 10.6 mm
